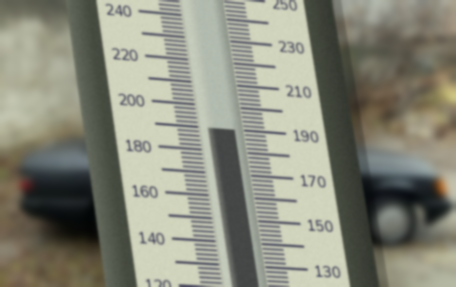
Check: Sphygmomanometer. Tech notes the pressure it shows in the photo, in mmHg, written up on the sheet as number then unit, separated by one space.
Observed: 190 mmHg
